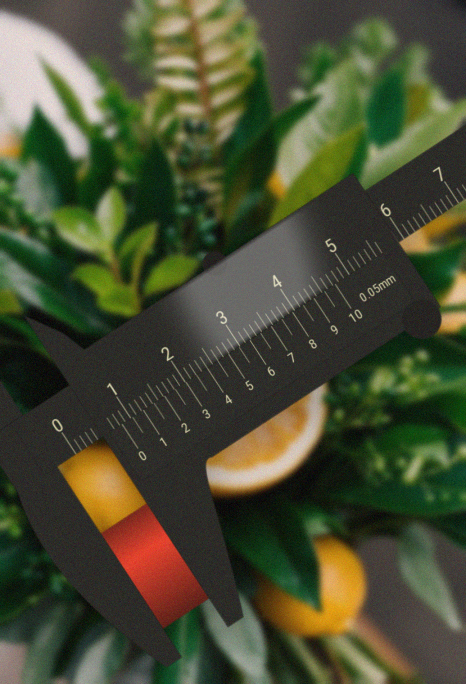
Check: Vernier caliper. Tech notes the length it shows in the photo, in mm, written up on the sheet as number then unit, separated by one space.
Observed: 8.4 mm
